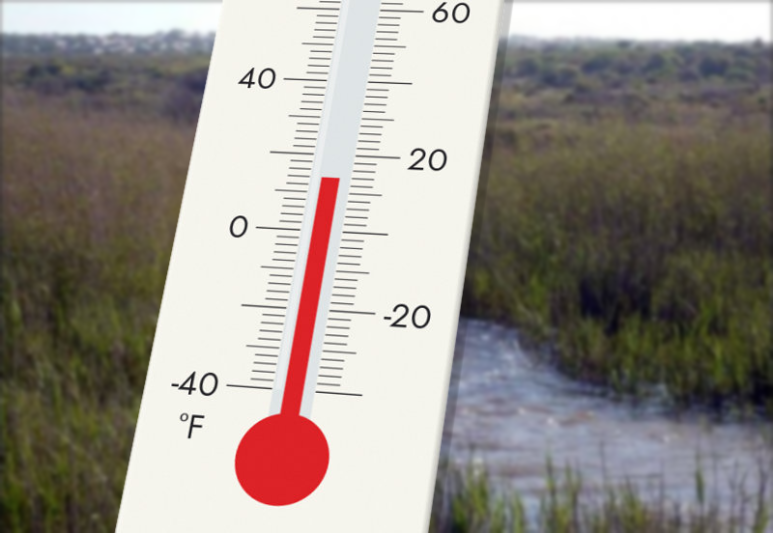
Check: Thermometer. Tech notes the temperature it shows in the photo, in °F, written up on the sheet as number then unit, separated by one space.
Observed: 14 °F
